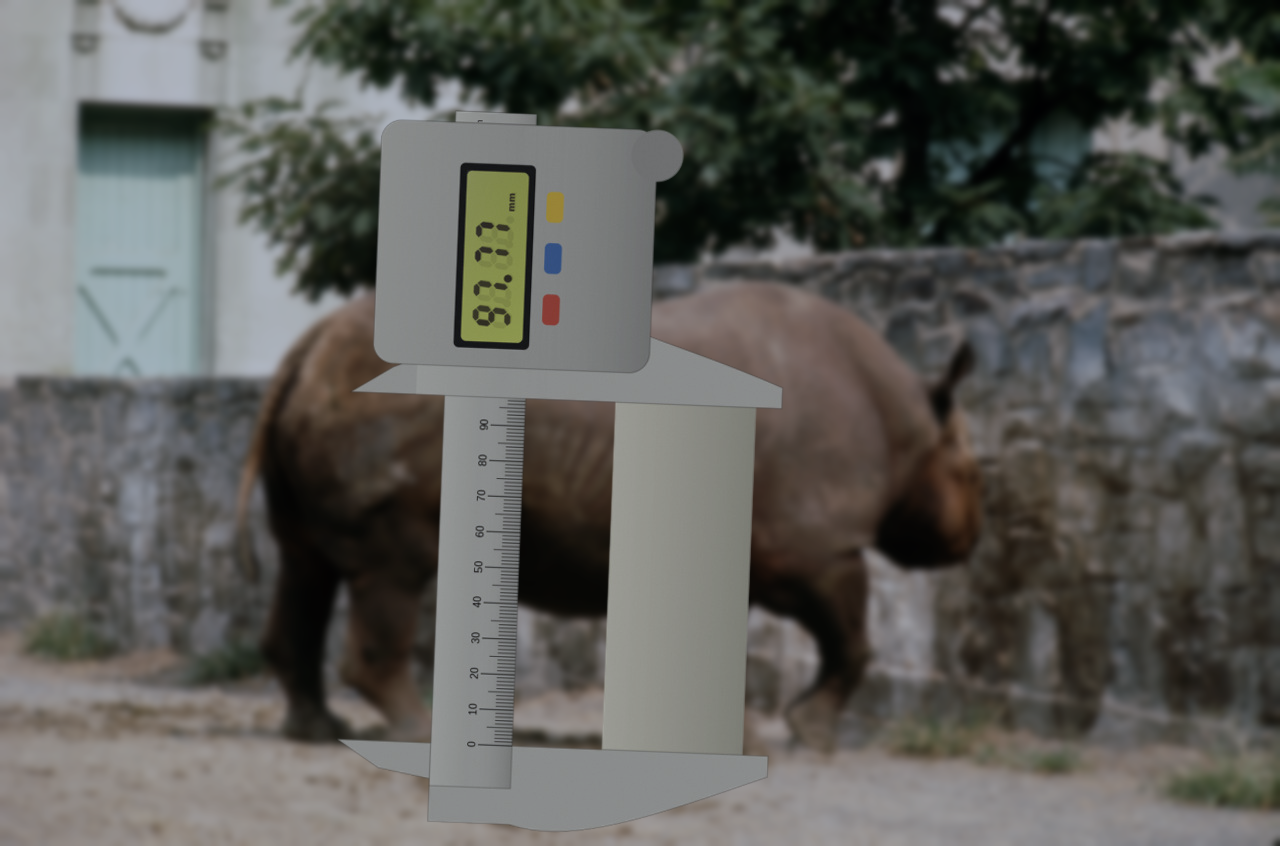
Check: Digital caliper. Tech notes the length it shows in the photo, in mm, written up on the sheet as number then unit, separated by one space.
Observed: 97.77 mm
